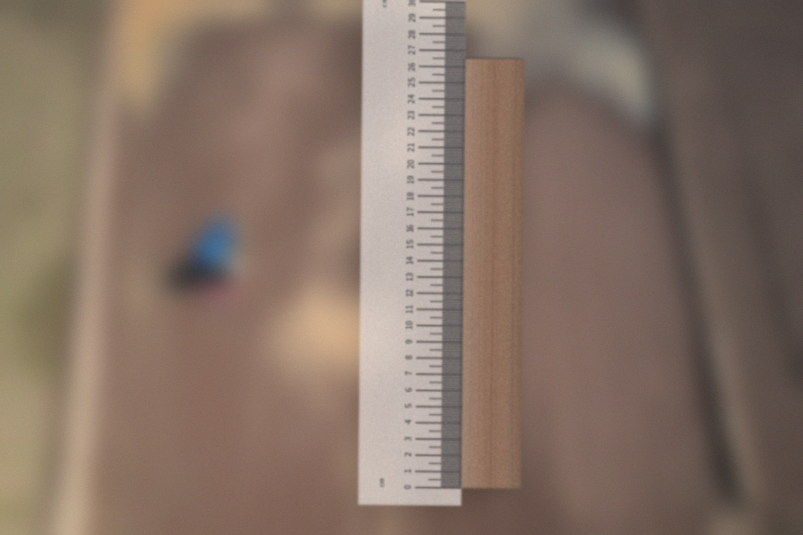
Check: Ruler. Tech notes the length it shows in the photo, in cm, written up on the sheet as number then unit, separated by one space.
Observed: 26.5 cm
